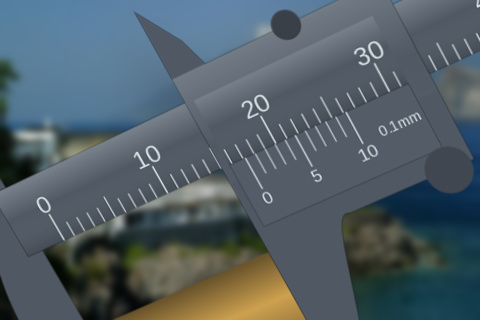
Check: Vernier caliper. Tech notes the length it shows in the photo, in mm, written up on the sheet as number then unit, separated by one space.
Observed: 17.2 mm
